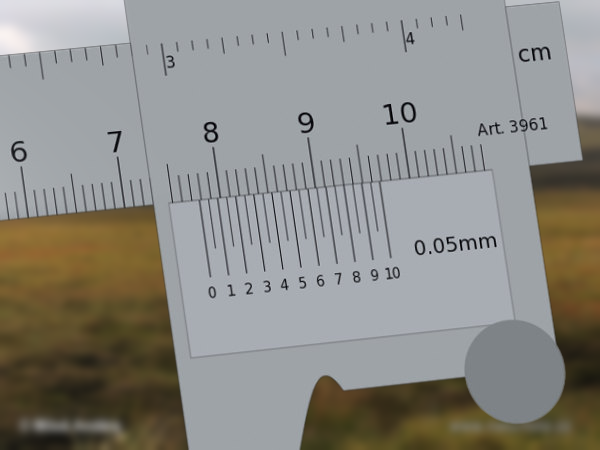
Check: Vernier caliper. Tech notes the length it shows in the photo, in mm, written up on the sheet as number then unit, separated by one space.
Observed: 77.8 mm
